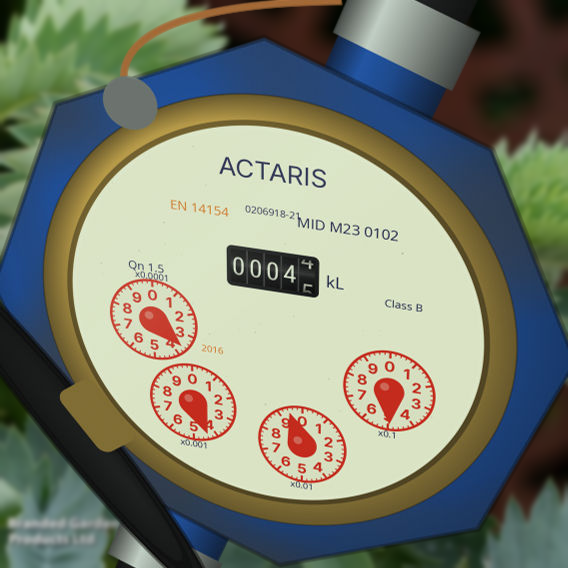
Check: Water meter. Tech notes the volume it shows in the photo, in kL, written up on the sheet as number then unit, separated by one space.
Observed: 44.4943 kL
